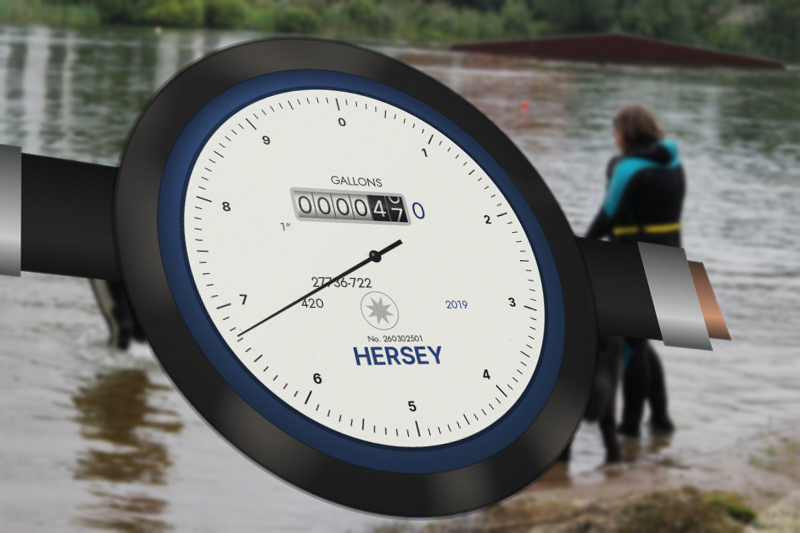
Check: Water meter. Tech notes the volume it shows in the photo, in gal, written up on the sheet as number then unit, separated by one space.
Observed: 466.7 gal
